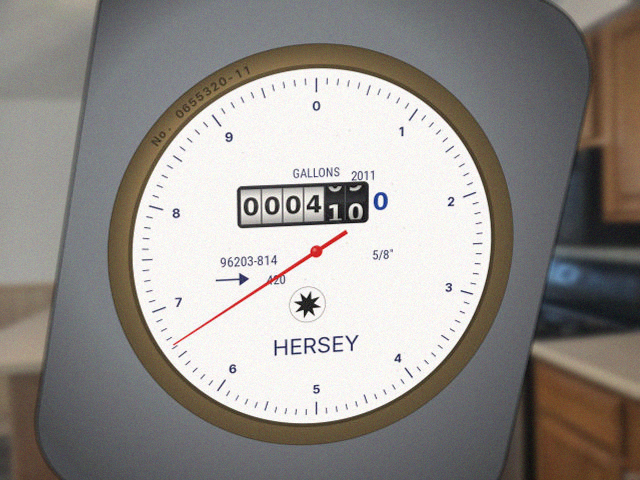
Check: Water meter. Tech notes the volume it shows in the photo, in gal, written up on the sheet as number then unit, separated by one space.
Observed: 4096.6 gal
